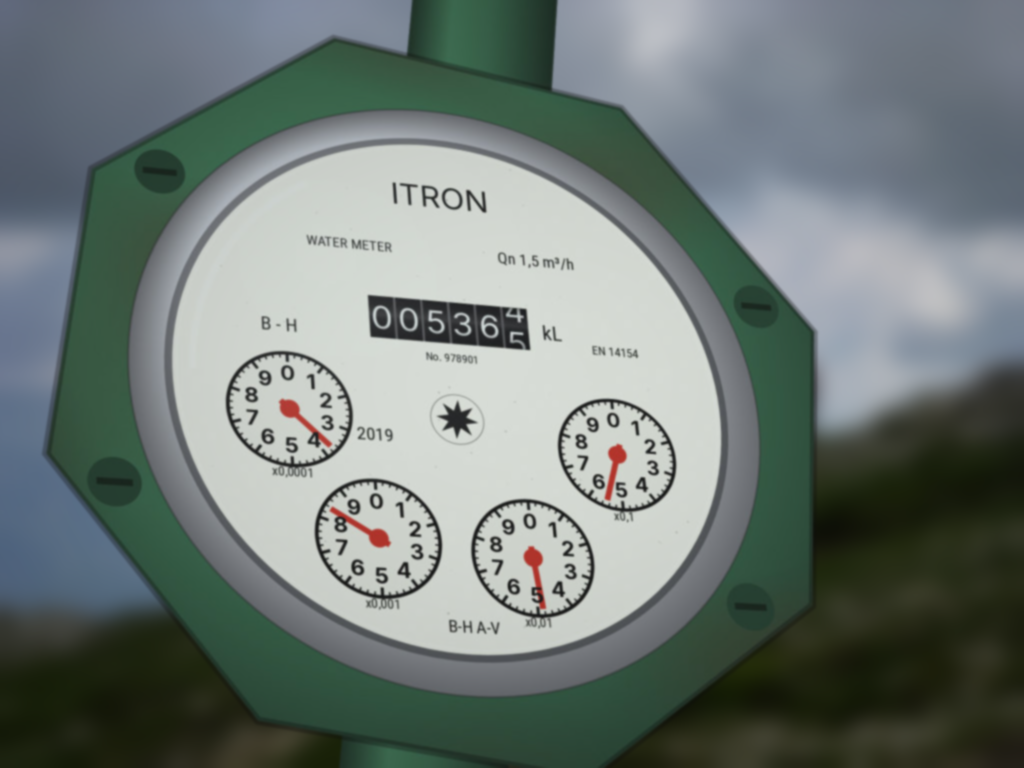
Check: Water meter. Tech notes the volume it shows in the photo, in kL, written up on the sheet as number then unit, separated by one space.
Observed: 5364.5483 kL
